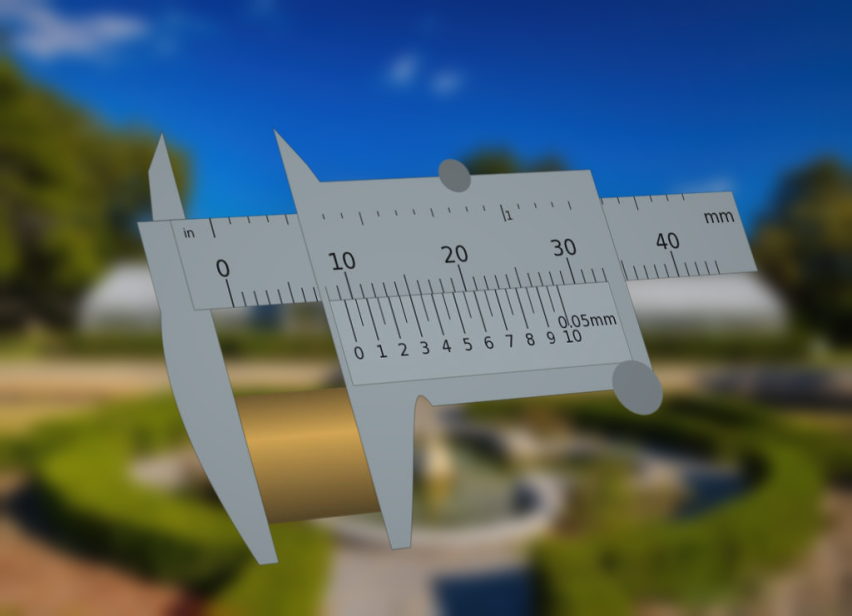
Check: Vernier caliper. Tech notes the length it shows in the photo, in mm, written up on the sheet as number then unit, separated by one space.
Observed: 9.3 mm
